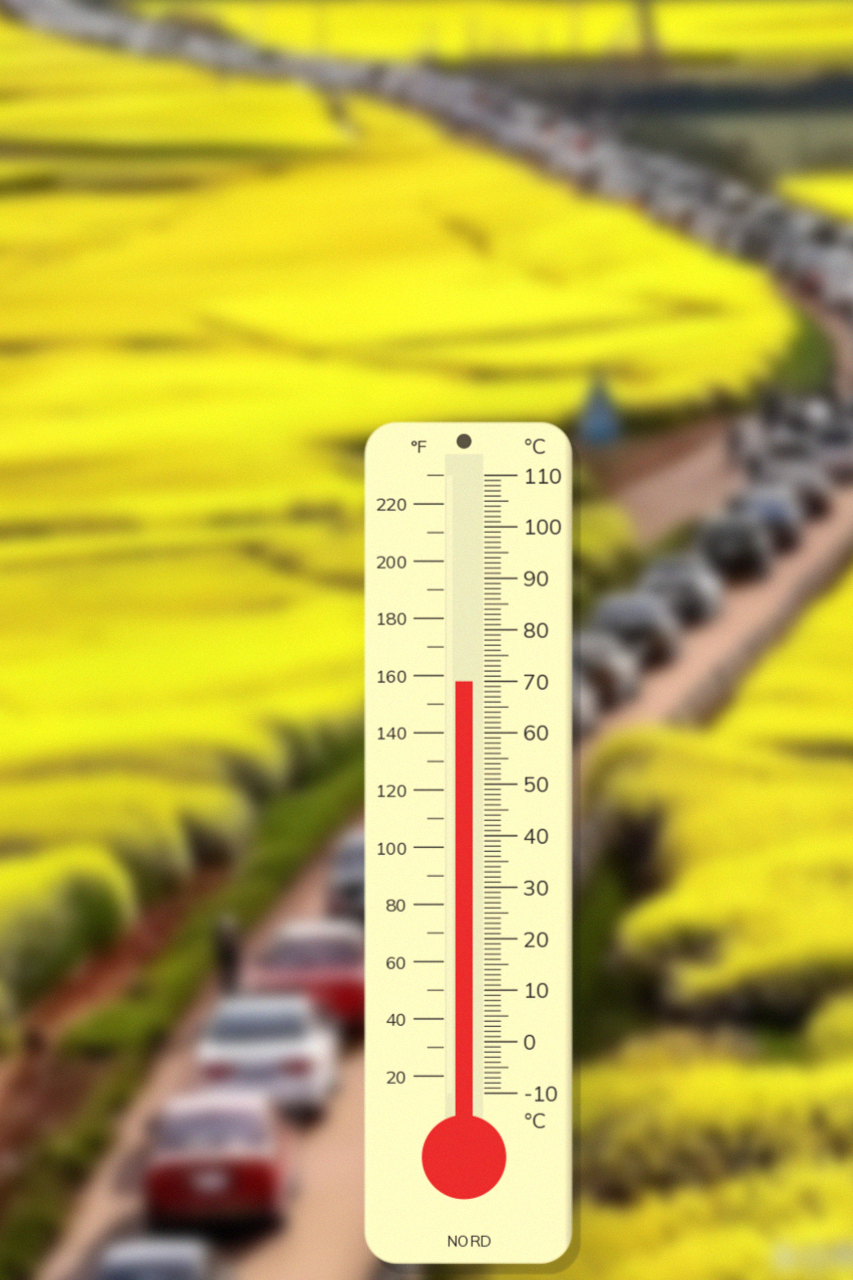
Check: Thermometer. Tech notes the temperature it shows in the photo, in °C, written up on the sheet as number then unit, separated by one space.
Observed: 70 °C
